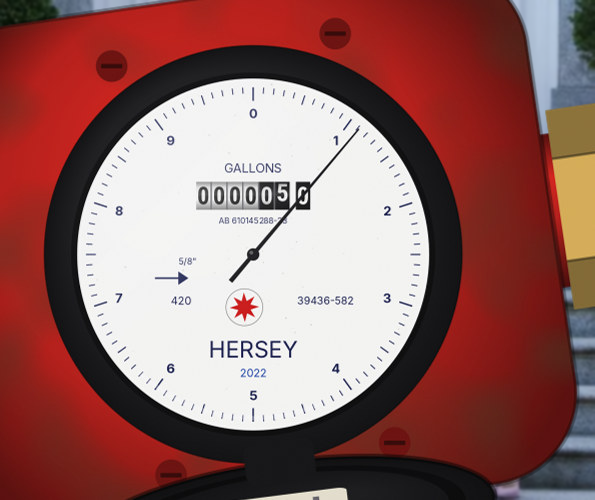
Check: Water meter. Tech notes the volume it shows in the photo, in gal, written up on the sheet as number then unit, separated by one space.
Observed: 51.1 gal
